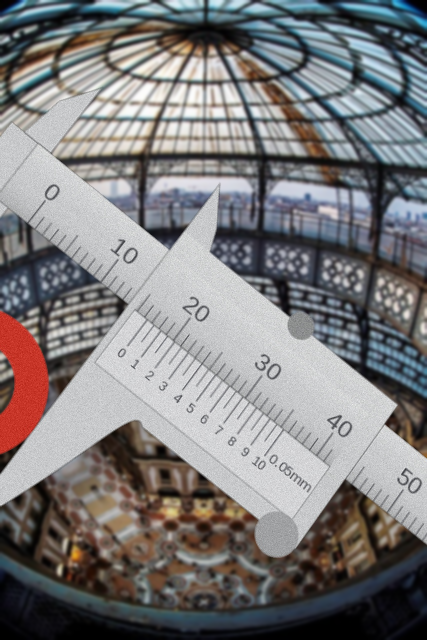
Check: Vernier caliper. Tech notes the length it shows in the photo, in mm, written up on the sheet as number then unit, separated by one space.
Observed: 16.4 mm
